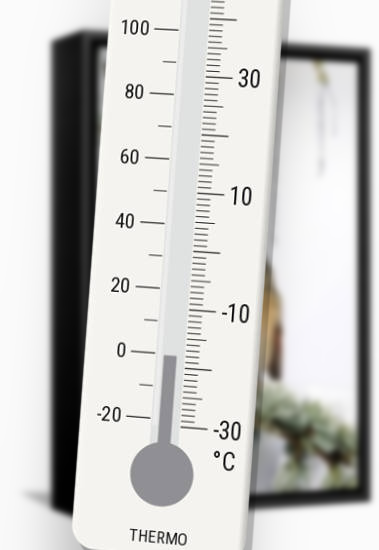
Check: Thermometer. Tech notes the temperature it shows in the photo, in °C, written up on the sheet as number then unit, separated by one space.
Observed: -18 °C
